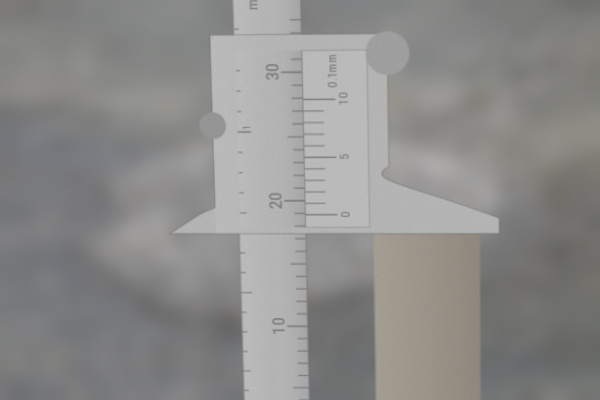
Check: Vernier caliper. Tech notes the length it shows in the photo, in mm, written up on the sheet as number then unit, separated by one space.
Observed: 18.9 mm
